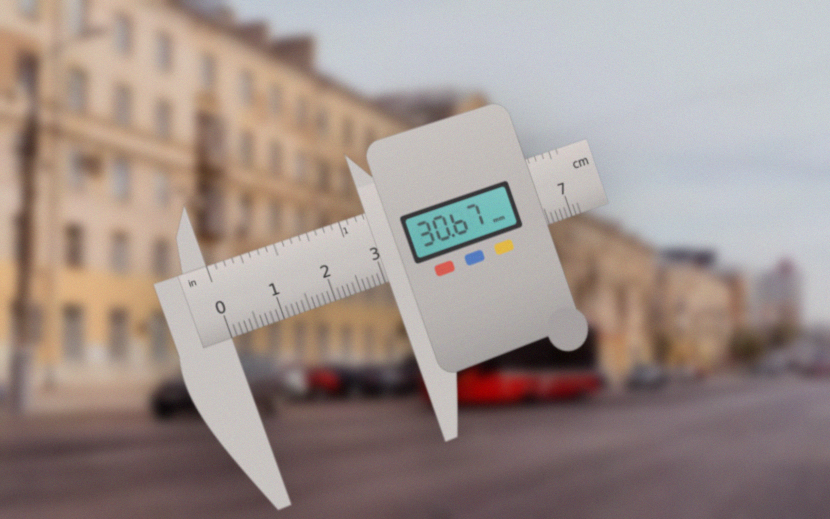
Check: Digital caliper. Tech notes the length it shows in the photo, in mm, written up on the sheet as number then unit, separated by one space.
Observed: 30.67 mm
